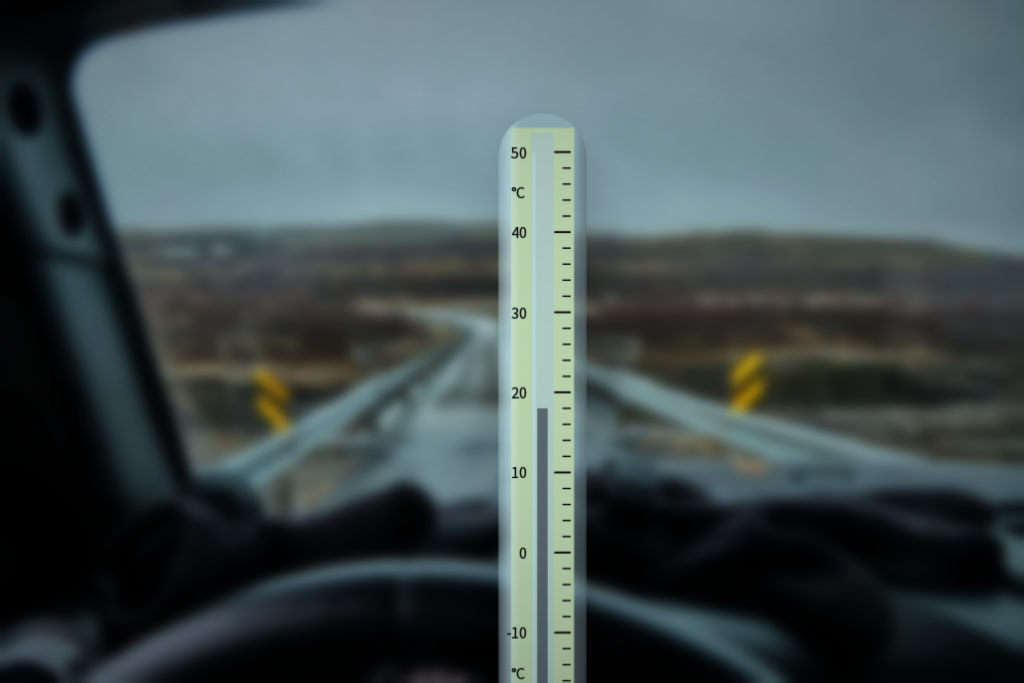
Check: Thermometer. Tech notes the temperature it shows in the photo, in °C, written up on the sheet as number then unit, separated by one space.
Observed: 18 °C
